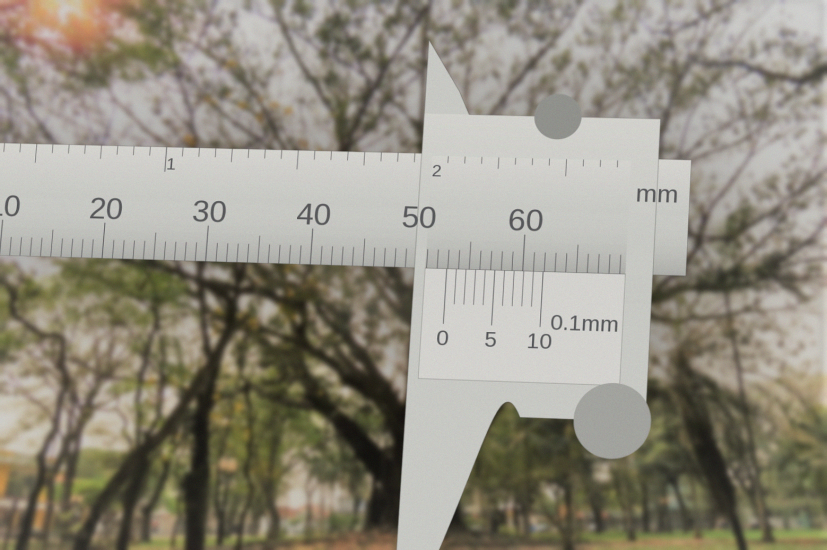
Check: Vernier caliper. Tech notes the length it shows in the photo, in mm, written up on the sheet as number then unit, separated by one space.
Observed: 52.9 mm
